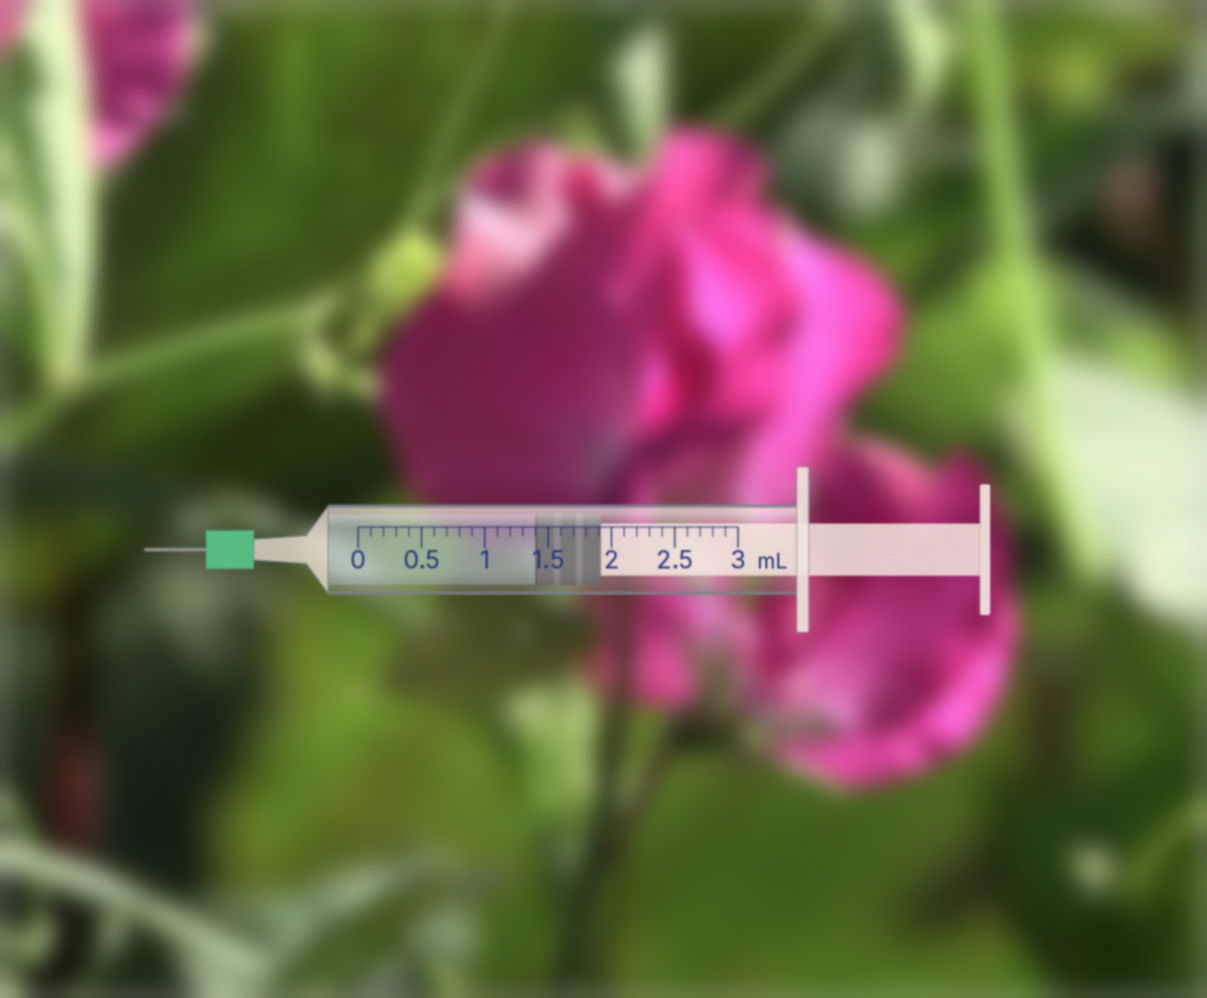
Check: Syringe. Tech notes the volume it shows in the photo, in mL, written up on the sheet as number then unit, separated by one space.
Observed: 1.4 mL
